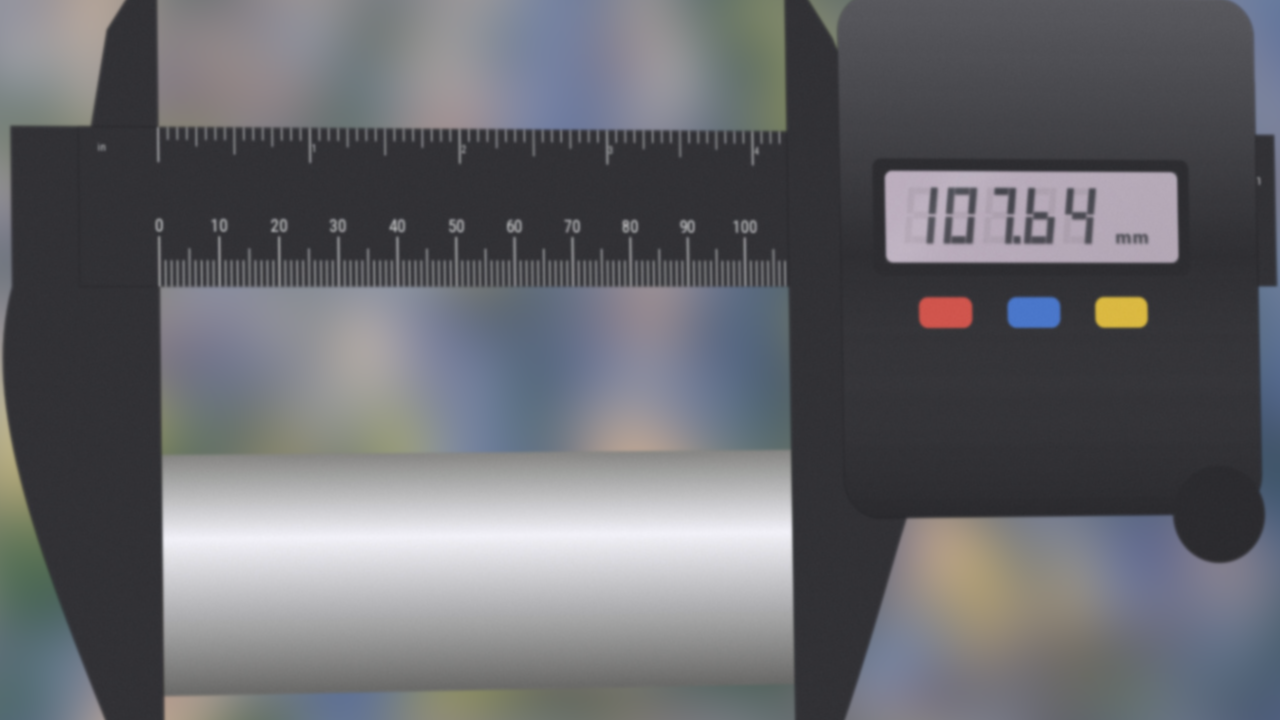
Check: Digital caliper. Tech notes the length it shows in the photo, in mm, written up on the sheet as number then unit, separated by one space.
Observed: 107.64 mm
